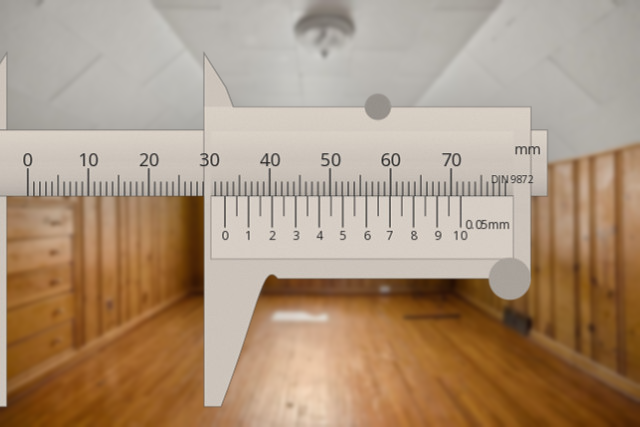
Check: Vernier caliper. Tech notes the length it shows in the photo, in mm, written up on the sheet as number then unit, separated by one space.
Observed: 32.6 mm
